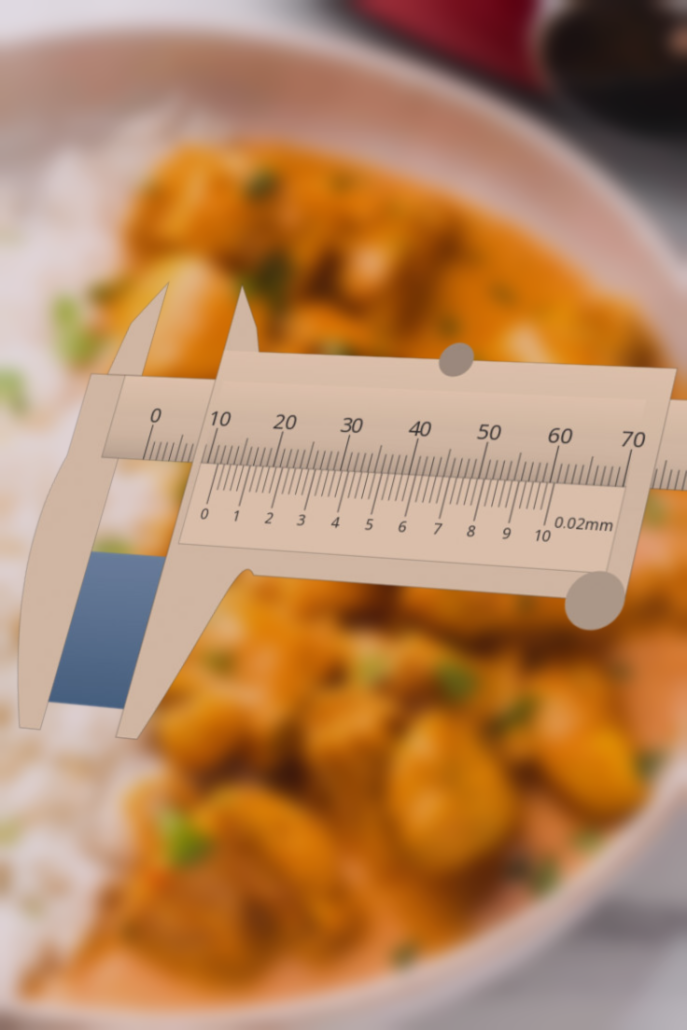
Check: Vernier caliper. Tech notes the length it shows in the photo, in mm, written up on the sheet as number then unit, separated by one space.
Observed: 11.6 mm
